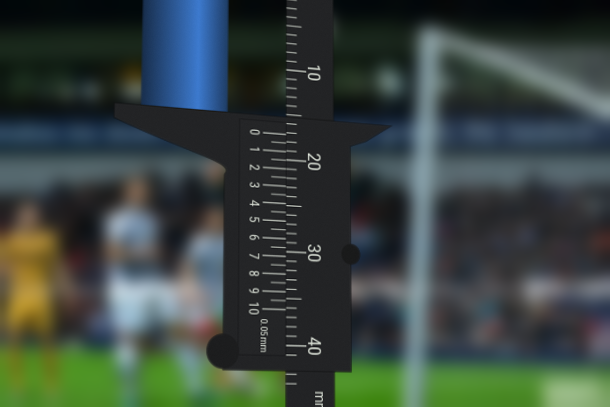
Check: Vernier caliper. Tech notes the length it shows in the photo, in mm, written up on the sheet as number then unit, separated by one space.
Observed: 17.2 mm
